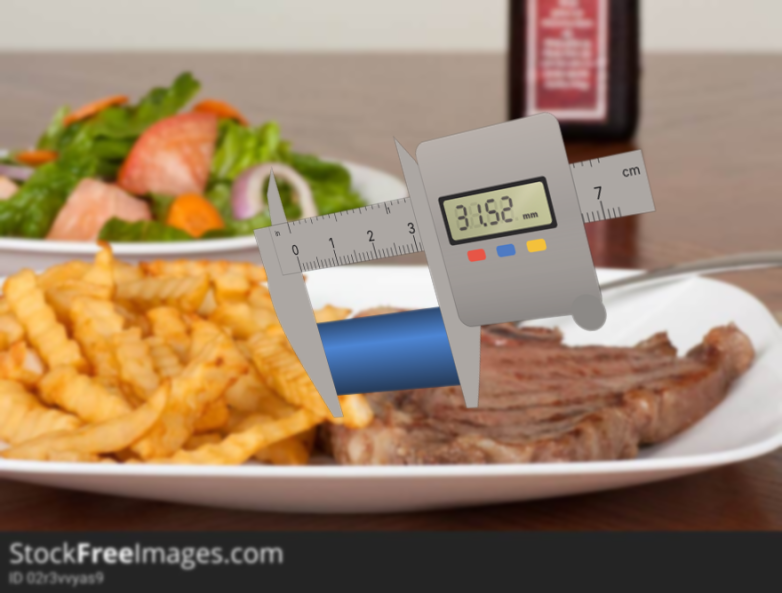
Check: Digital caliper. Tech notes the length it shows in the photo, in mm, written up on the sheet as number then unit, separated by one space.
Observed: 31.52 mm
